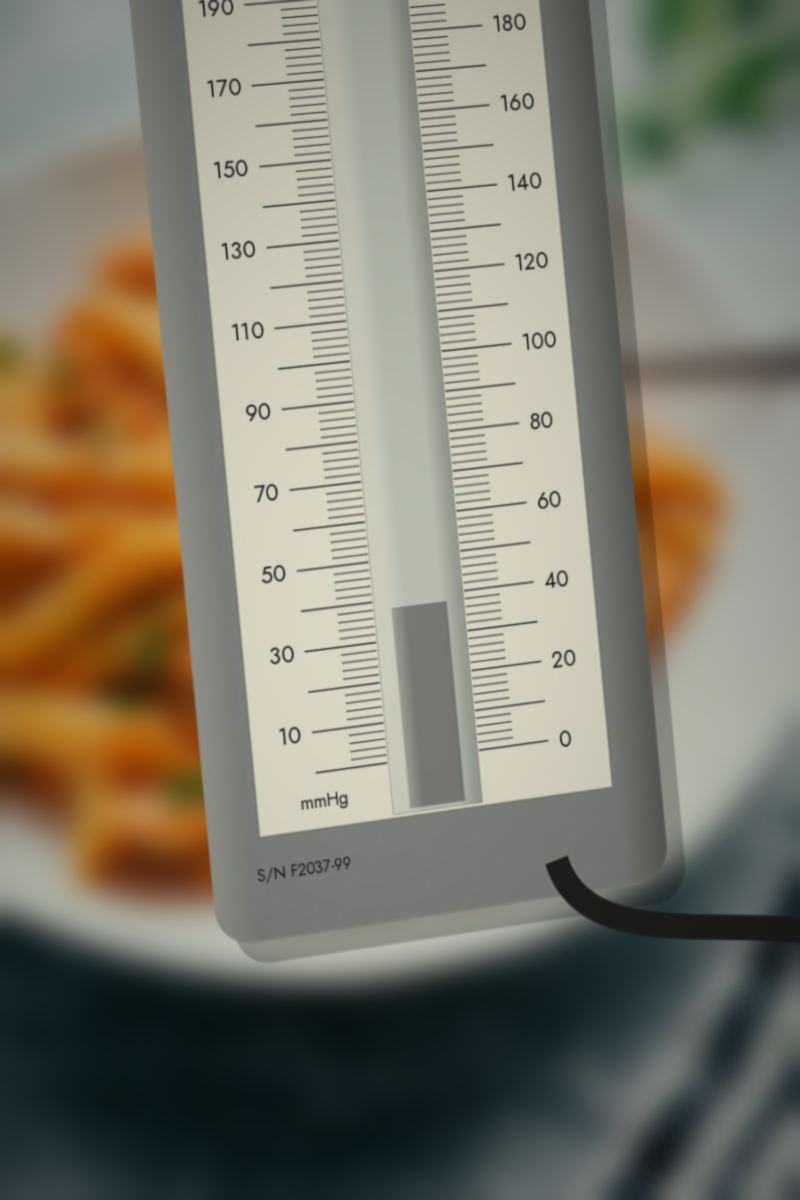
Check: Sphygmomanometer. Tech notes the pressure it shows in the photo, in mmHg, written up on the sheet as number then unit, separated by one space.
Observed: 38 mmHg
